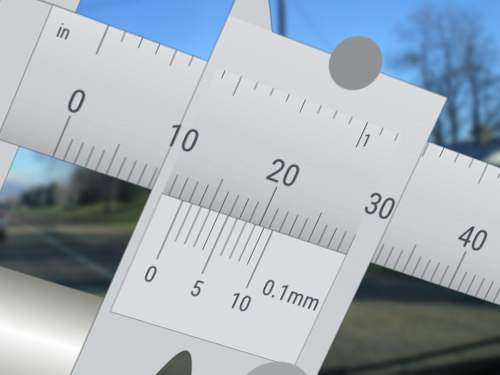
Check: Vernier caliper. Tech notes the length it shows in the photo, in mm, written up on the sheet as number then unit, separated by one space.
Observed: 12.4 mm
